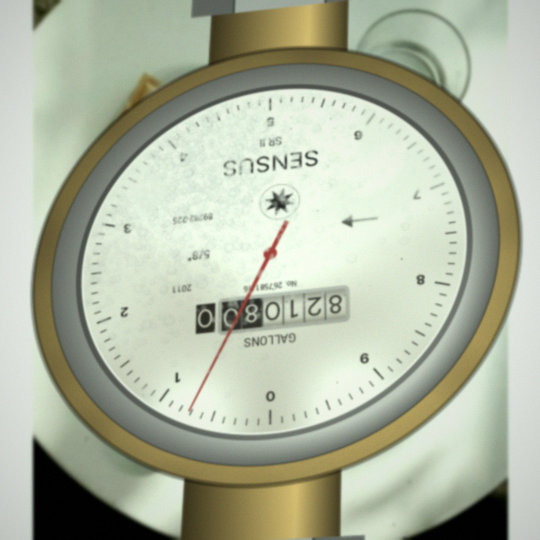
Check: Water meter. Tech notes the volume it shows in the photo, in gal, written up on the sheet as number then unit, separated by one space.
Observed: 8210800.7 gal
